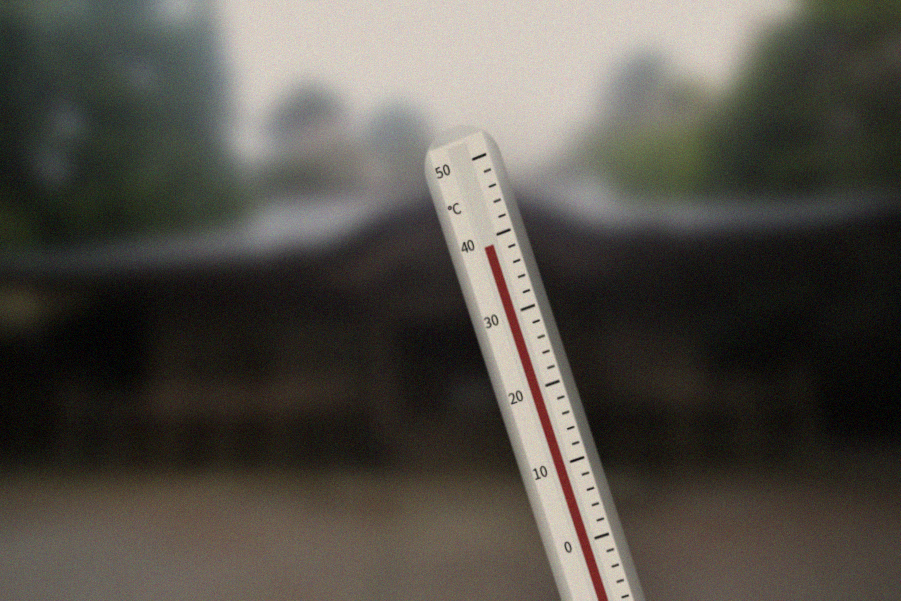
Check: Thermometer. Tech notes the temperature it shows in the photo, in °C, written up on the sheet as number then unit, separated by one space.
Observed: 39 °C
